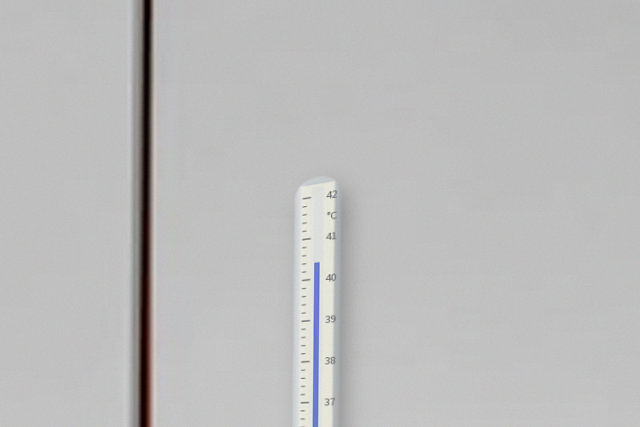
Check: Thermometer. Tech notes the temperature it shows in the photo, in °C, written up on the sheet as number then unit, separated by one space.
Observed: 40.4 °C
